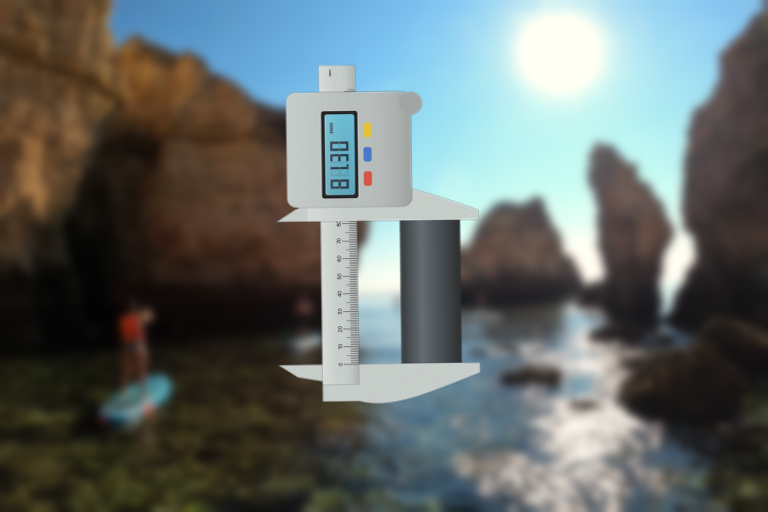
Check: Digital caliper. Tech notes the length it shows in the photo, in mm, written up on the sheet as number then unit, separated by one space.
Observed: 81.30 mm
